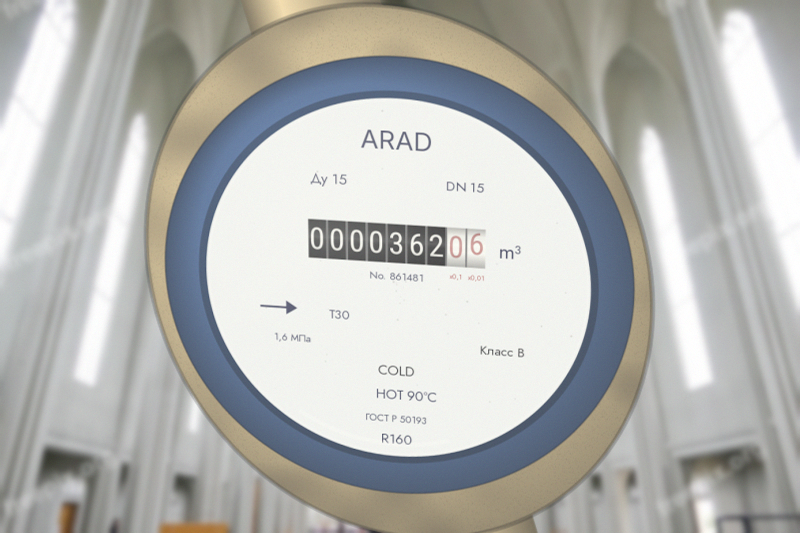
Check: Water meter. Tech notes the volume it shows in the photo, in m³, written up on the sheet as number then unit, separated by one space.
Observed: 362.06 m³
